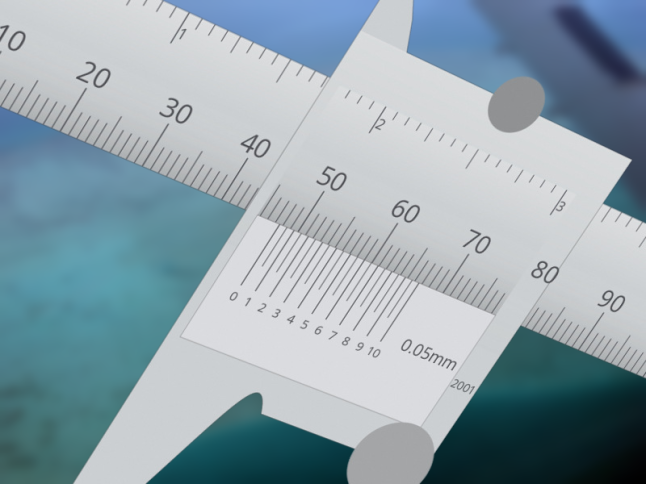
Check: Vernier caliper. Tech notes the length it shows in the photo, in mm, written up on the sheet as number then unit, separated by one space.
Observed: 47.6 mm
